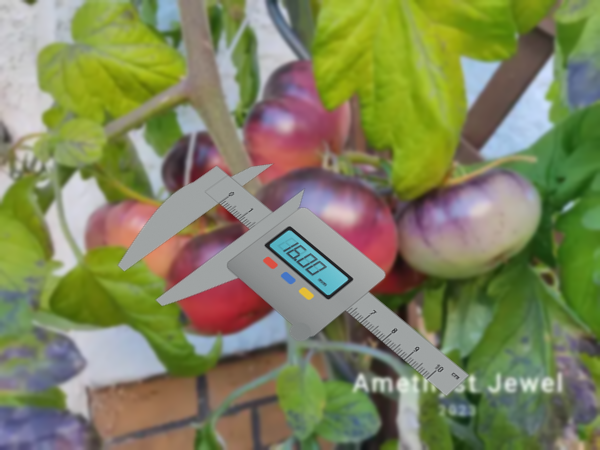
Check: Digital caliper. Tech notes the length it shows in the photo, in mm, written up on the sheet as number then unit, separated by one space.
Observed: 16.00 mm
